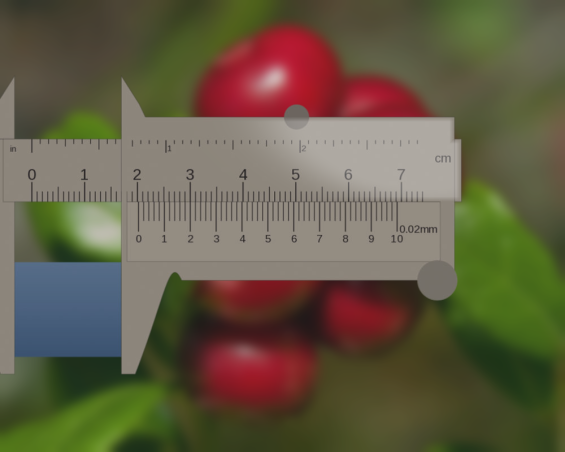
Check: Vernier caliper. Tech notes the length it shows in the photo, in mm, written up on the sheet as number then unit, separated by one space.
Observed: 20.2 mm
